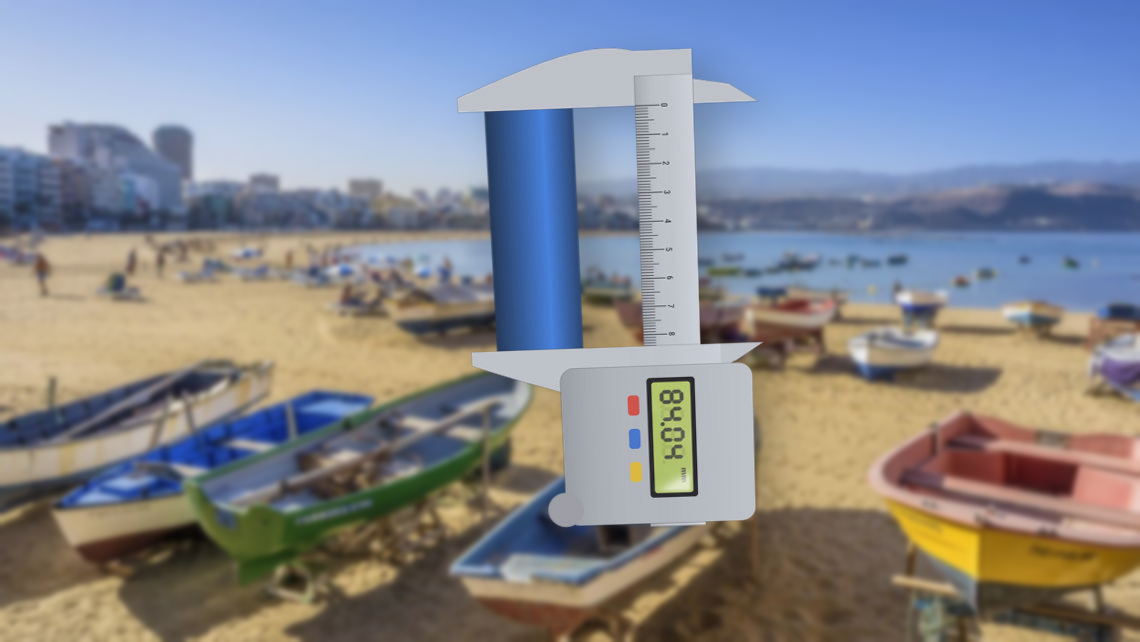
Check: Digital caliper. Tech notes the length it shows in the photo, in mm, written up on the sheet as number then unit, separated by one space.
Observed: 84.04 mm
